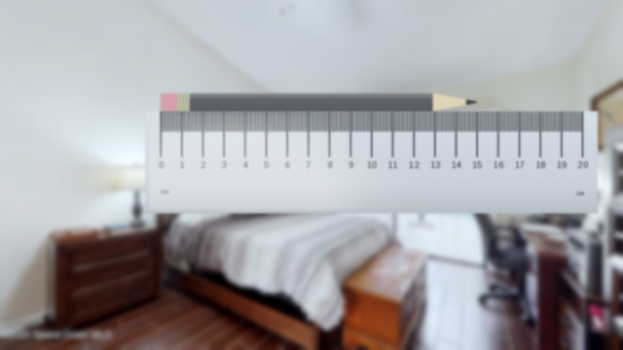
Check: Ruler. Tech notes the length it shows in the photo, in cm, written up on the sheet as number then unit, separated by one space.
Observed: 15 cm
